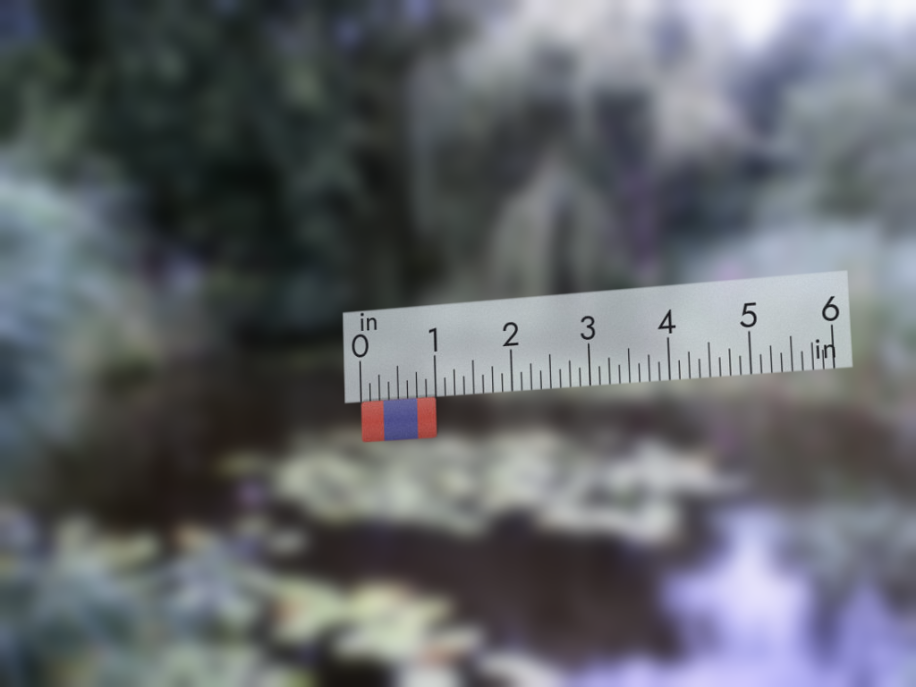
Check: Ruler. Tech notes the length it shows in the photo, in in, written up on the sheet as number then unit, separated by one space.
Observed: 1 in
